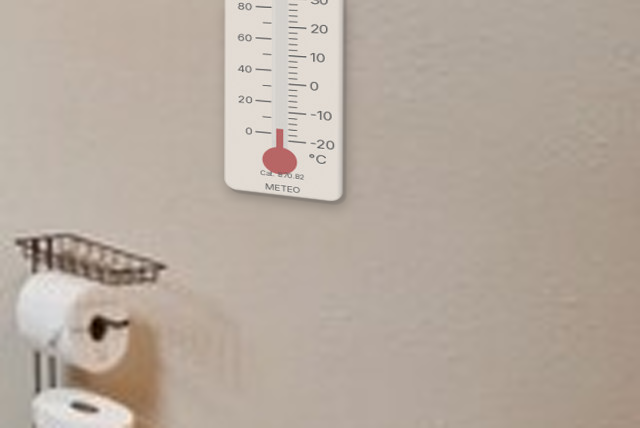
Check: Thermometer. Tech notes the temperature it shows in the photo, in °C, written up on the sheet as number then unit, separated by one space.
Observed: -16 °C
